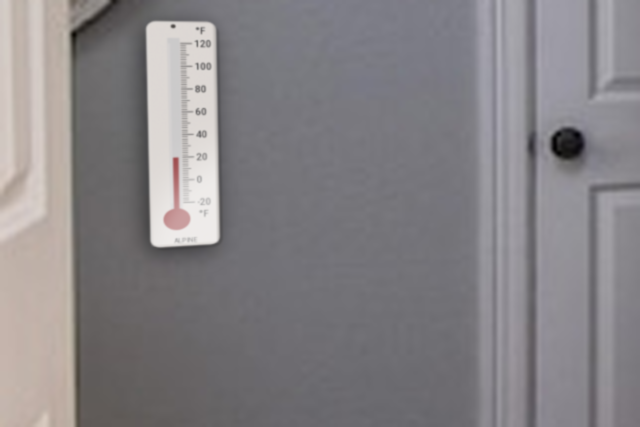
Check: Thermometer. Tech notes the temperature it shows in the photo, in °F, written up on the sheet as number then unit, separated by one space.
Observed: 20 °F
